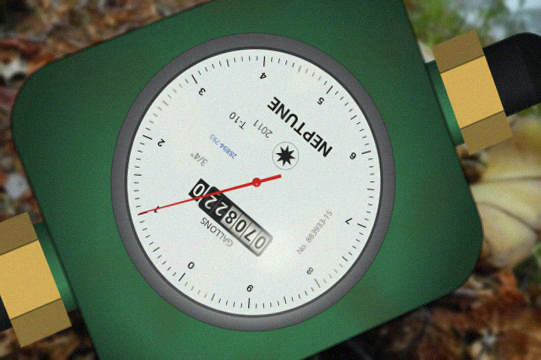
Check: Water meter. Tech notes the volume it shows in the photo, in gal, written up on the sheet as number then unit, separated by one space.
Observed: 708221.0 gal
